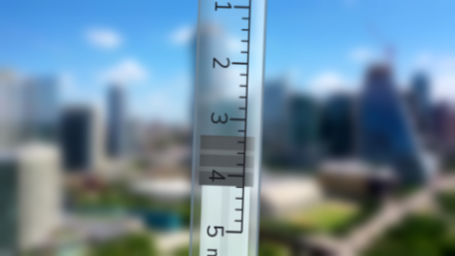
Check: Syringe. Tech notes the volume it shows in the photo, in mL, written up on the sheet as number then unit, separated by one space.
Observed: 3.3 mL
